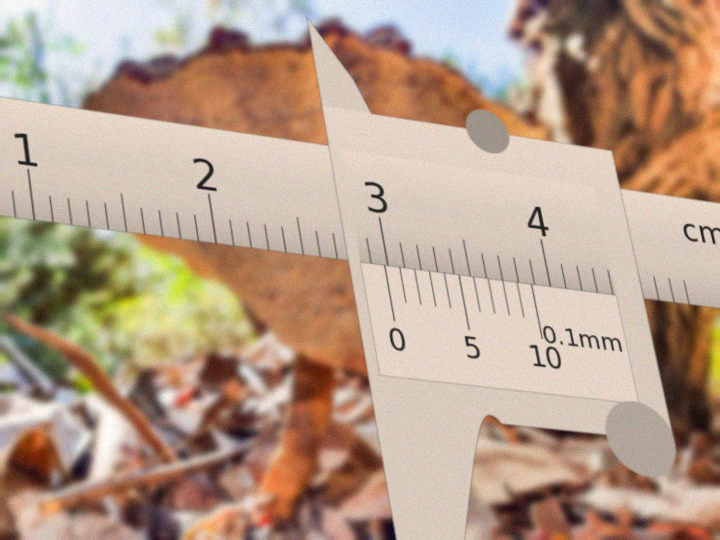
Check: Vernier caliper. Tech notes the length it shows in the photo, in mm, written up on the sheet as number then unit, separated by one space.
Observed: 29.8 mm
